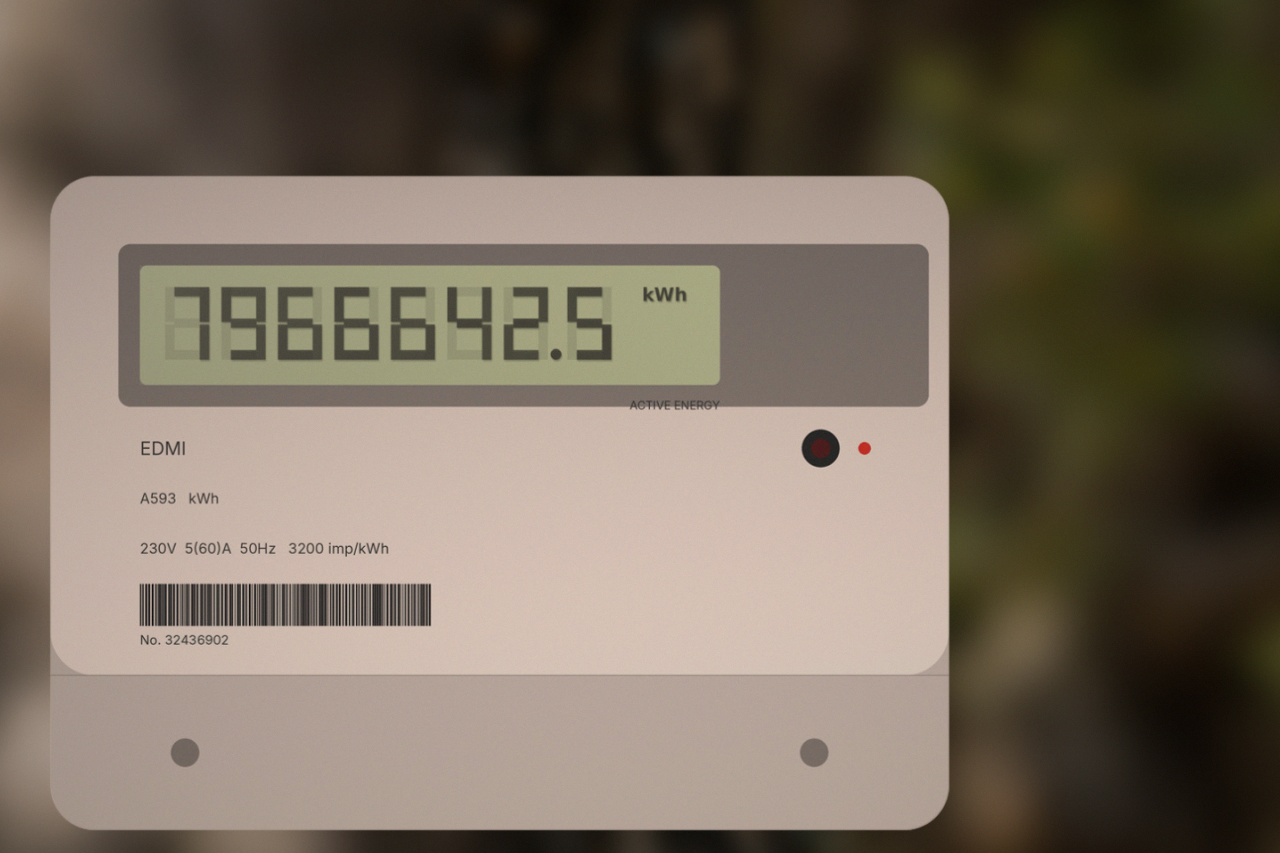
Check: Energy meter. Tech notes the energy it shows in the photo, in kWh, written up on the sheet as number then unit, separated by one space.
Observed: 7966642.5 kWh
